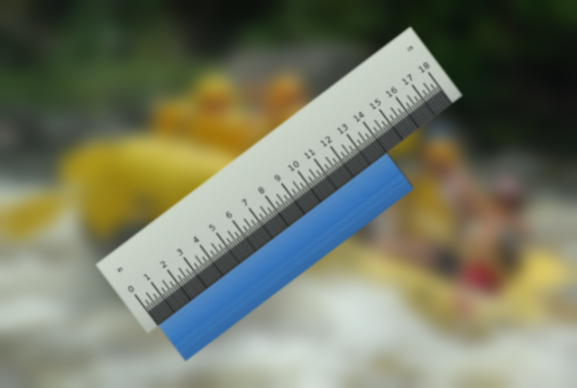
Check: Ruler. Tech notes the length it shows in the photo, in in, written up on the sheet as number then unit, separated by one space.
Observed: 14 in
